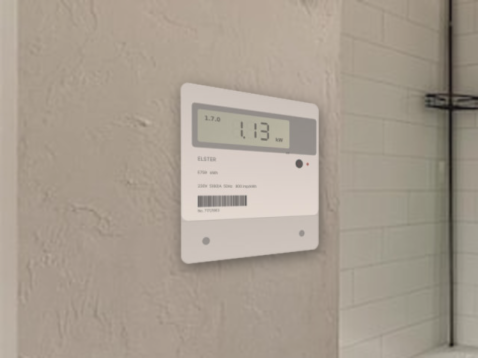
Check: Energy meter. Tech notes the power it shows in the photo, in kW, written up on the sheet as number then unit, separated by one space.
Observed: 1.13 kW
